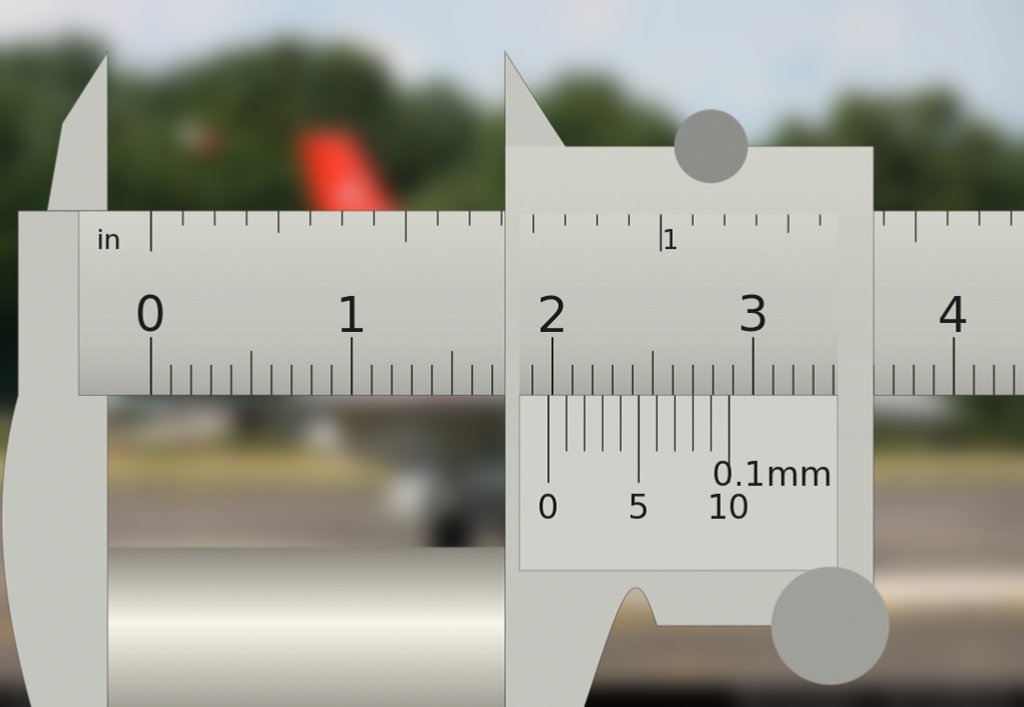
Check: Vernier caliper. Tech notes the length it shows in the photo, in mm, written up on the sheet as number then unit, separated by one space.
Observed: 19.8 mm
